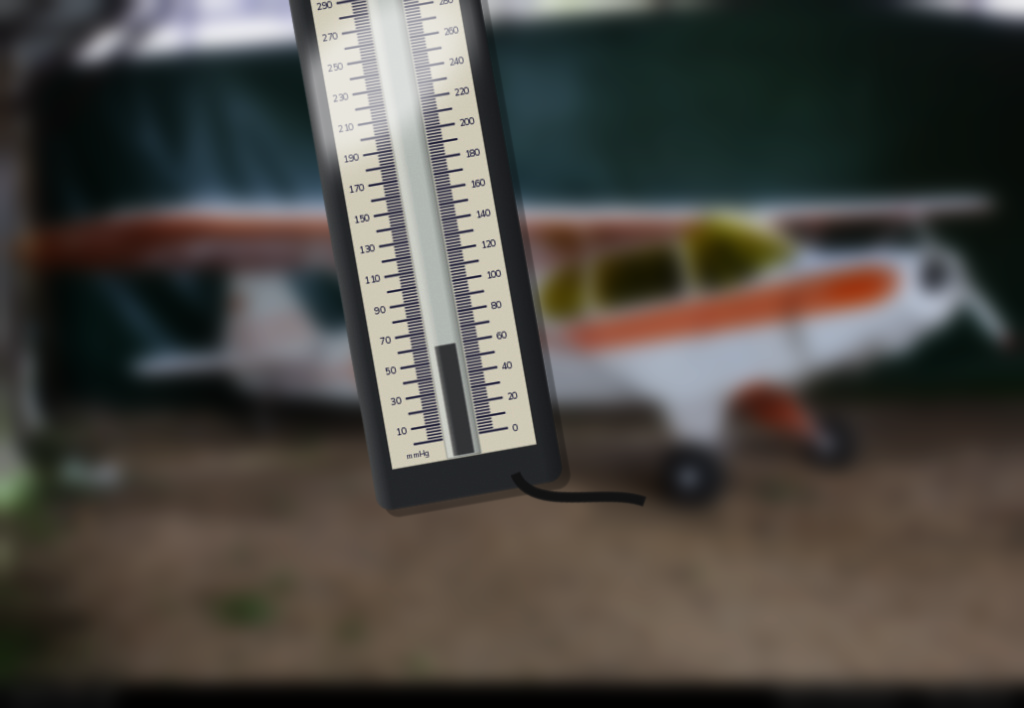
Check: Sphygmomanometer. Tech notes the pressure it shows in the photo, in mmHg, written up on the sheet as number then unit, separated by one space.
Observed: 60 mmHg
